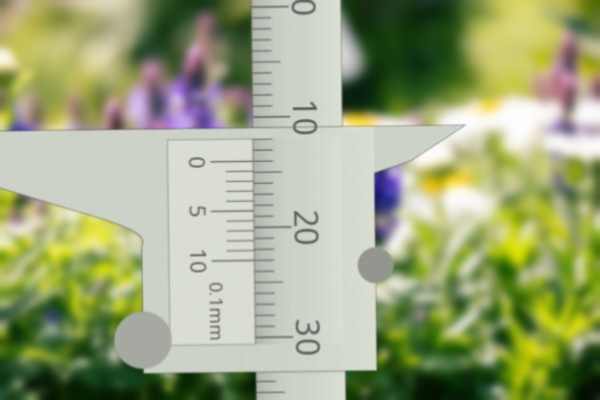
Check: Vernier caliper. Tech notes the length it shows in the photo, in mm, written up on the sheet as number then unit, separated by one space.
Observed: 14.0 mm
